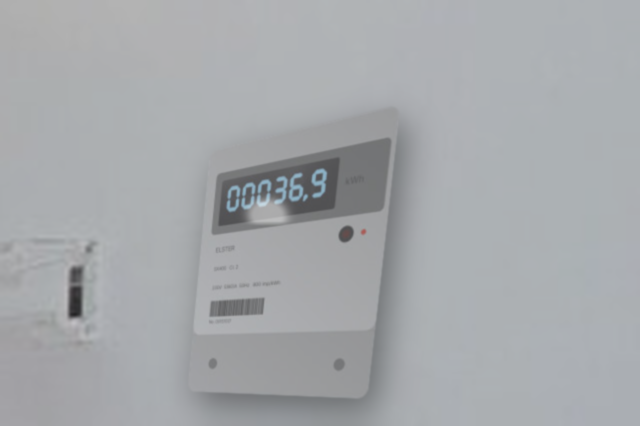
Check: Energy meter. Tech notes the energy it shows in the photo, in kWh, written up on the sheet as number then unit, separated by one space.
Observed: 36.9 kWh
